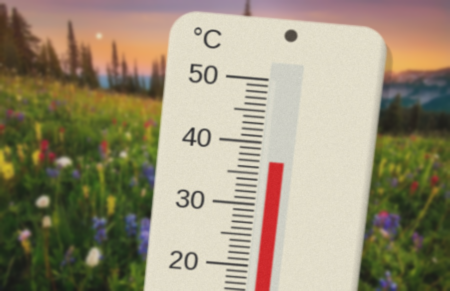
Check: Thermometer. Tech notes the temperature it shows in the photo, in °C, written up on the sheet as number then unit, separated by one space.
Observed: 37 °C
